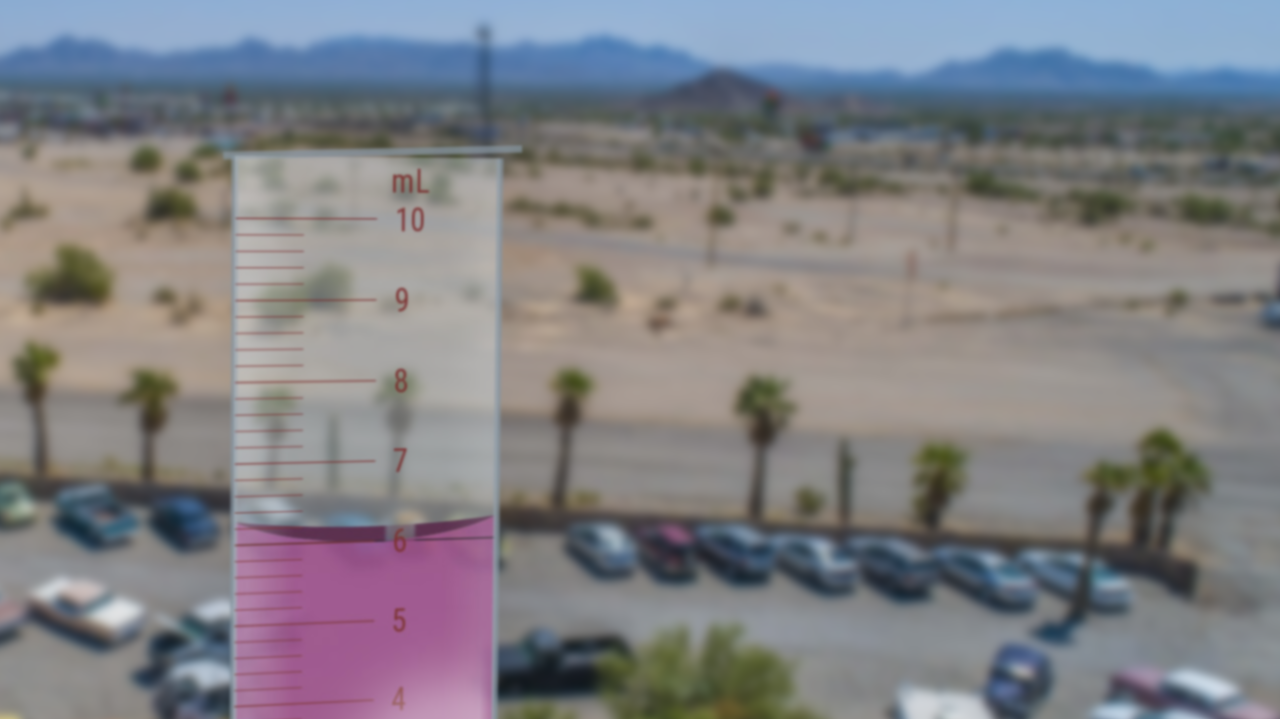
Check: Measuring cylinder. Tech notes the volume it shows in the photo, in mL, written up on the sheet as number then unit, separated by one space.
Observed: 6 mL
